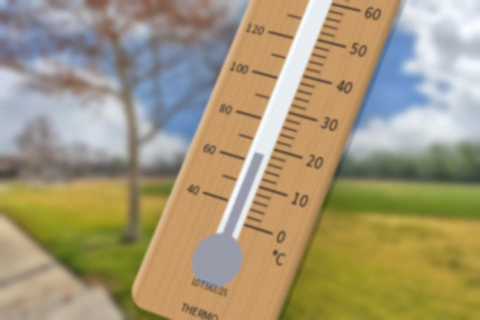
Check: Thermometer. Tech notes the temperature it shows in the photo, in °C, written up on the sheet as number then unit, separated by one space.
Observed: 18 °C
